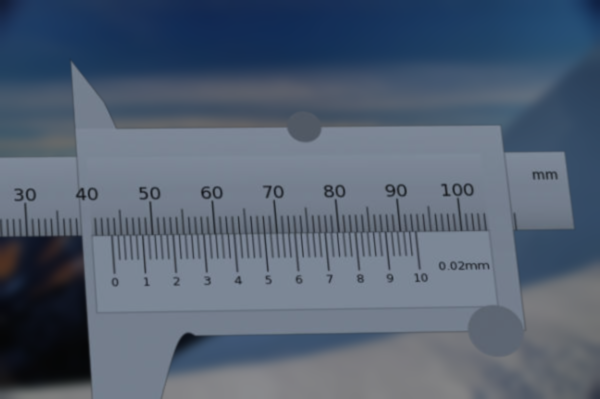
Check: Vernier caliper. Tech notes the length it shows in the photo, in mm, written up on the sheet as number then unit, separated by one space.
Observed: 43.5 mm
